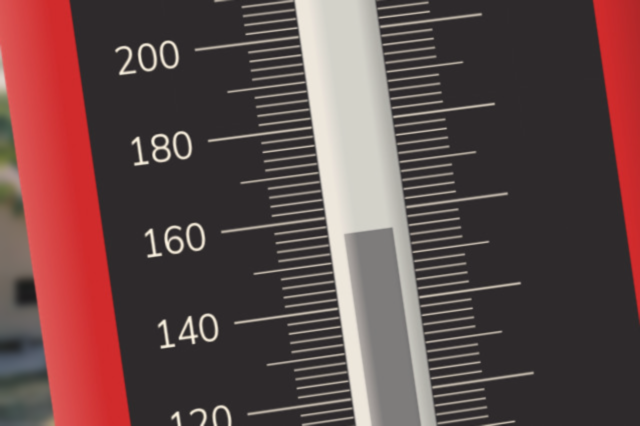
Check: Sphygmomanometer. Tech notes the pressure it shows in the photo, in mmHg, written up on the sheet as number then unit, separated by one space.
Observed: 156 mmHg
